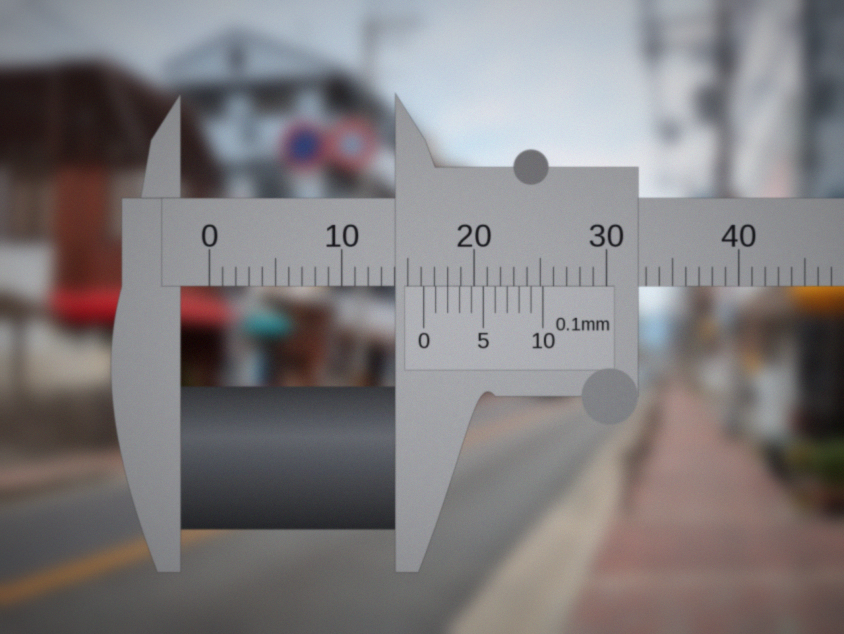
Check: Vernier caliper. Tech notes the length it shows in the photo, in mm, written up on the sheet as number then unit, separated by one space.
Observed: 16.2 mm
